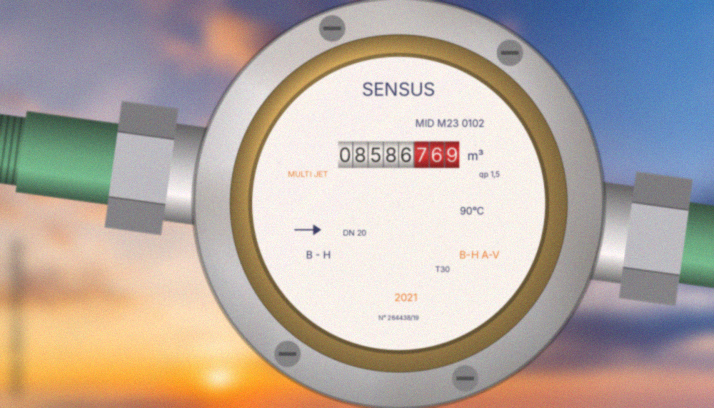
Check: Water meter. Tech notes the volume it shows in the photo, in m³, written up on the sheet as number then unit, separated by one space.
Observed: 8586.769 m³
